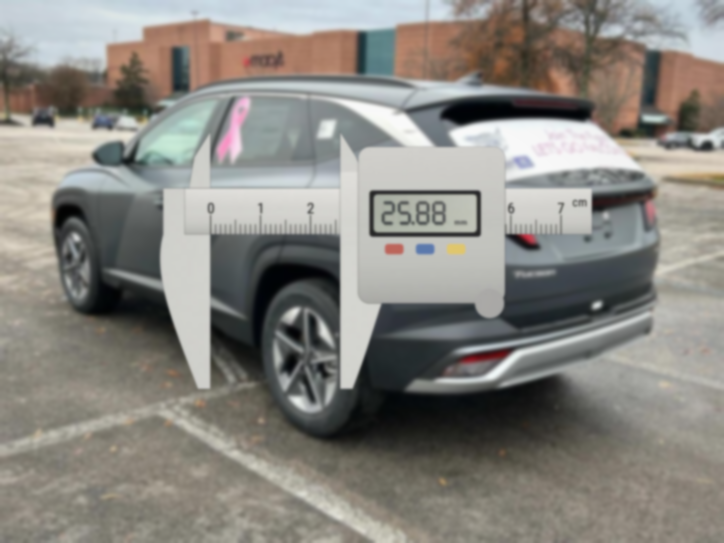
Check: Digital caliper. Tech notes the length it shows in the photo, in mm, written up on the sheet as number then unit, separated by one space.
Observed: 25.88 mm
